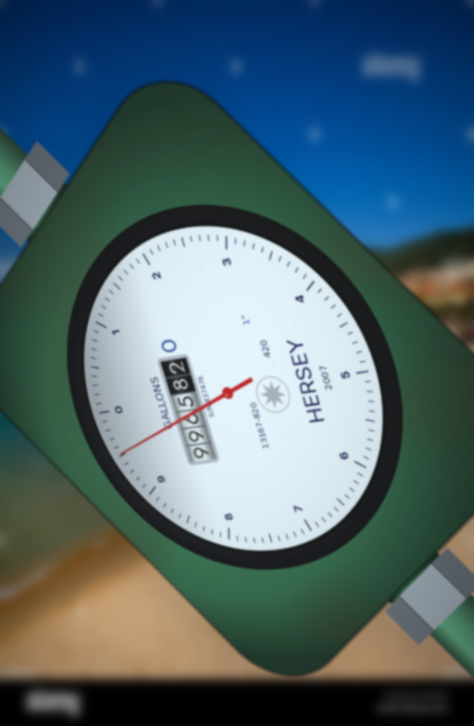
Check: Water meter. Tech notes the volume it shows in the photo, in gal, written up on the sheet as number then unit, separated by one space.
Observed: 9965819.5 gal
